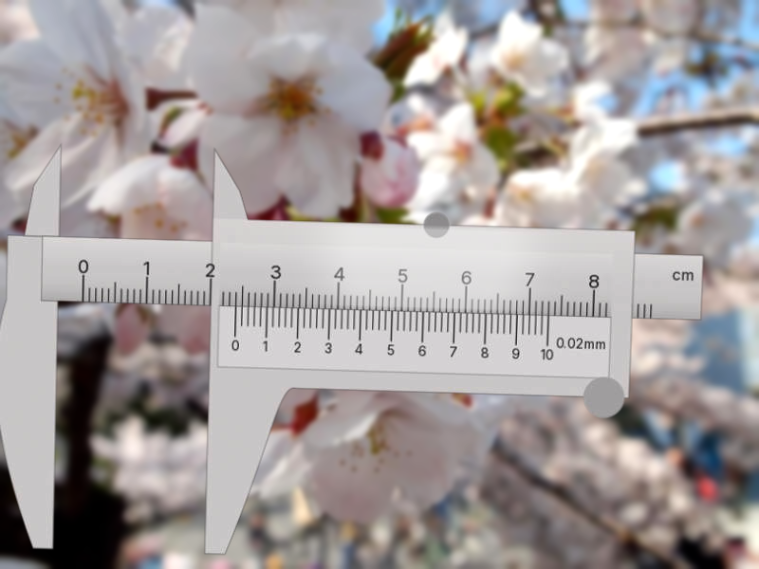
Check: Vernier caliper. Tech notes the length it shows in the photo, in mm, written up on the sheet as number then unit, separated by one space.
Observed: 24.0 mm
